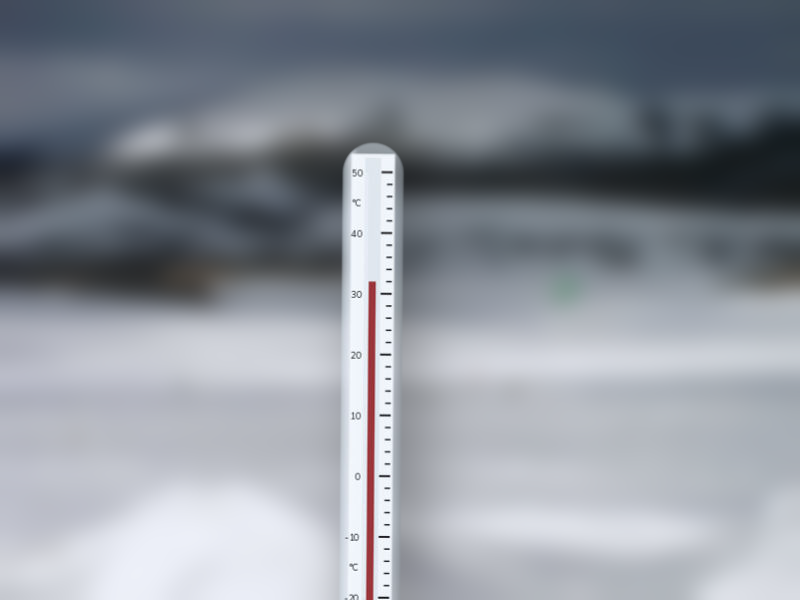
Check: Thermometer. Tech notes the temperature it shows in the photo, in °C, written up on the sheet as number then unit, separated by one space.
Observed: 32 °C
